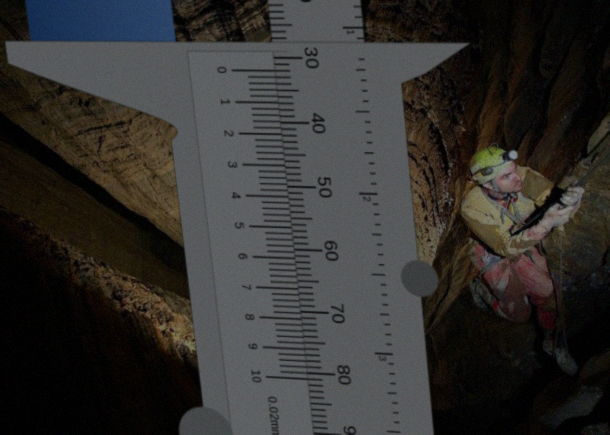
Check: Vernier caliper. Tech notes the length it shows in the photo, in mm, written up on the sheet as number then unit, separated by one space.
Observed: 32.0 mm
